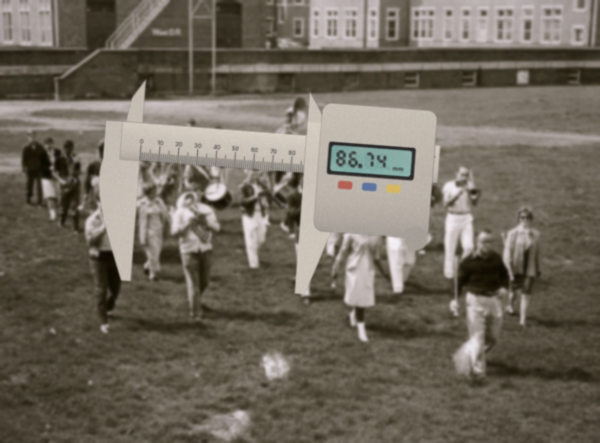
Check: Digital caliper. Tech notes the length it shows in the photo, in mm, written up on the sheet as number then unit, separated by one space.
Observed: 86.74 mm
